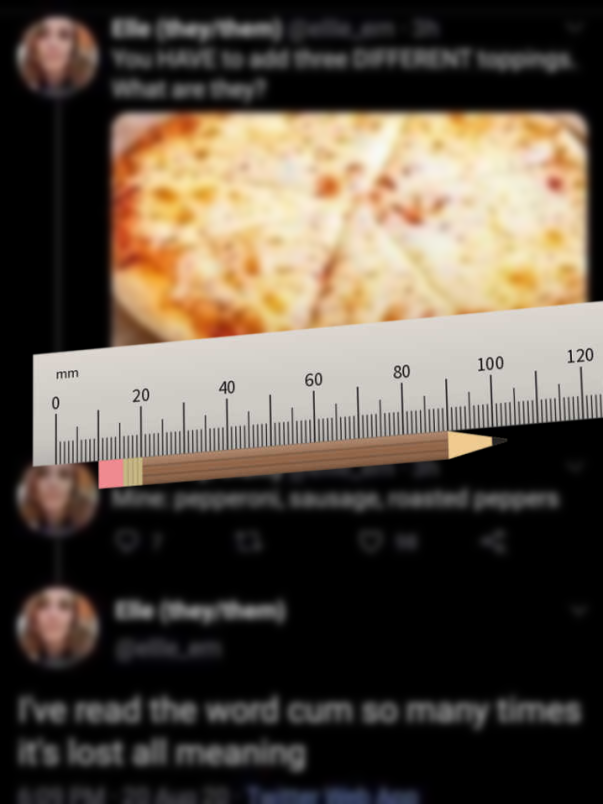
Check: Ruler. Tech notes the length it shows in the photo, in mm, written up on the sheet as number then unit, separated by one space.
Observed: 93 mm
